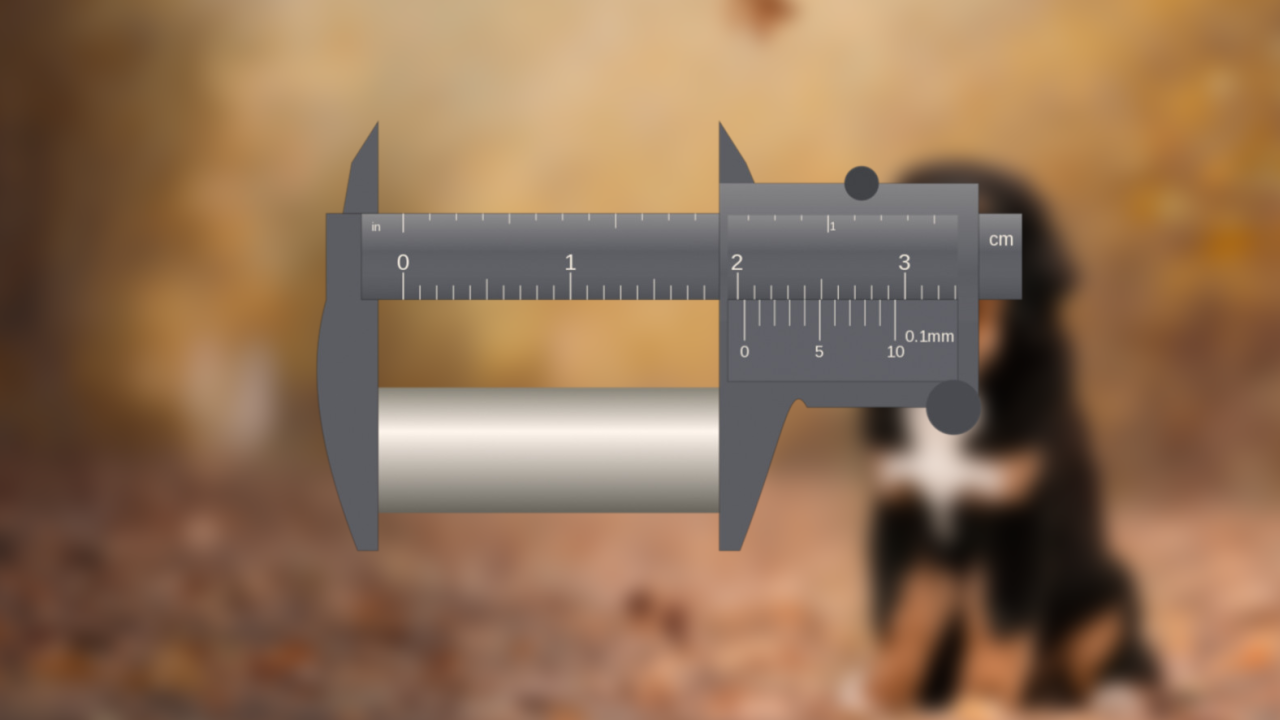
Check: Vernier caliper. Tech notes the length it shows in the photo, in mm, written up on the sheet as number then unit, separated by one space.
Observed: 20.4 mm
